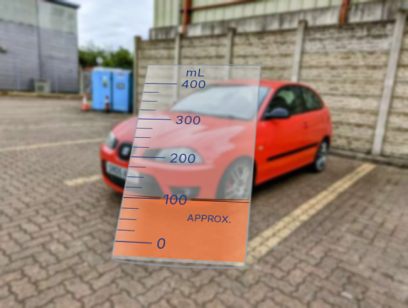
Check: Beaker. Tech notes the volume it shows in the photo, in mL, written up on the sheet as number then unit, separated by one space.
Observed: 100 mL
